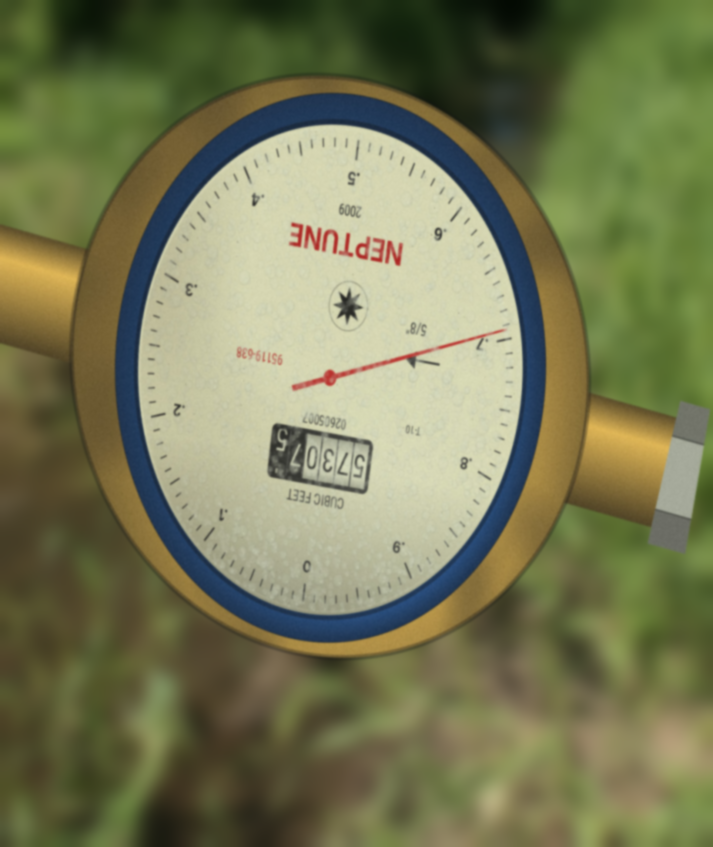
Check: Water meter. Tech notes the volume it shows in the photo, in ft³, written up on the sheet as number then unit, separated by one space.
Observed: 573074.69 ft³
